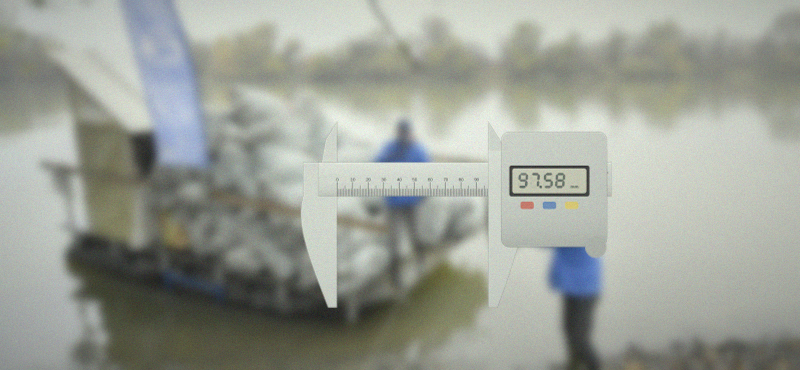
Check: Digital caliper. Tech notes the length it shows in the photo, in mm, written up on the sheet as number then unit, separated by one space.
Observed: 97.58 mm
